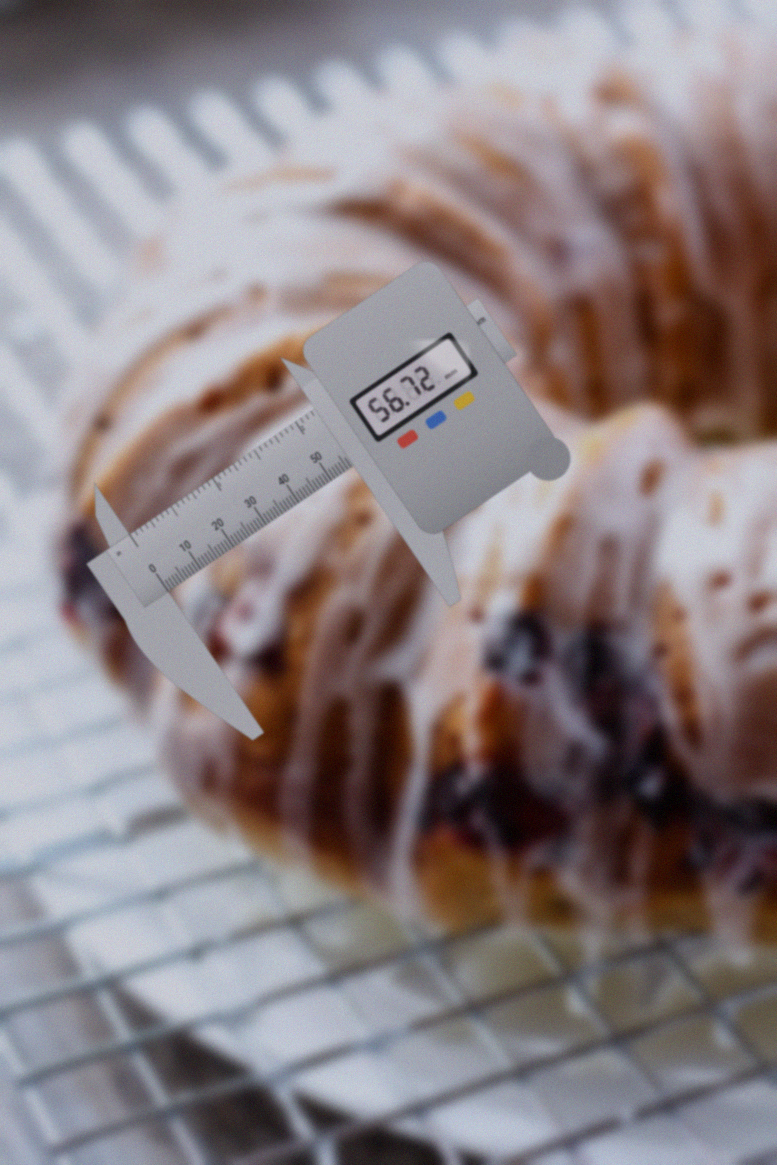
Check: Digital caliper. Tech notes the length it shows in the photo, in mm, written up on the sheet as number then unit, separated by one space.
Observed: 56.72 mm
